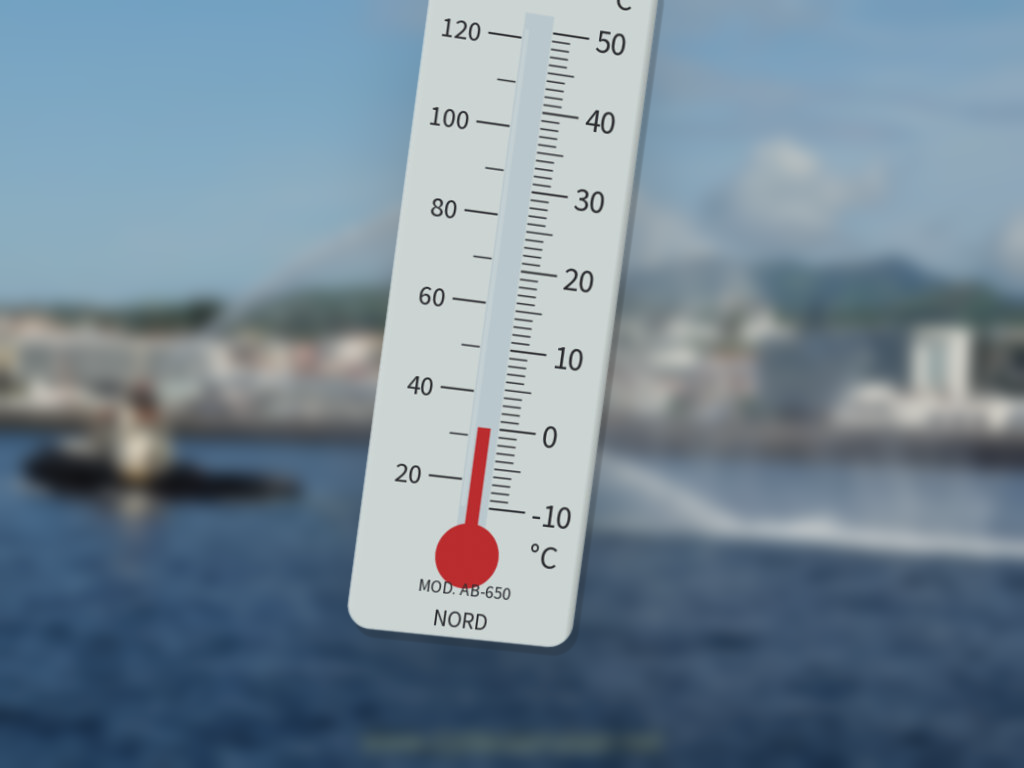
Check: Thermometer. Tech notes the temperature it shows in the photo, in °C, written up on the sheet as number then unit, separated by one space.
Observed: 0 °C
